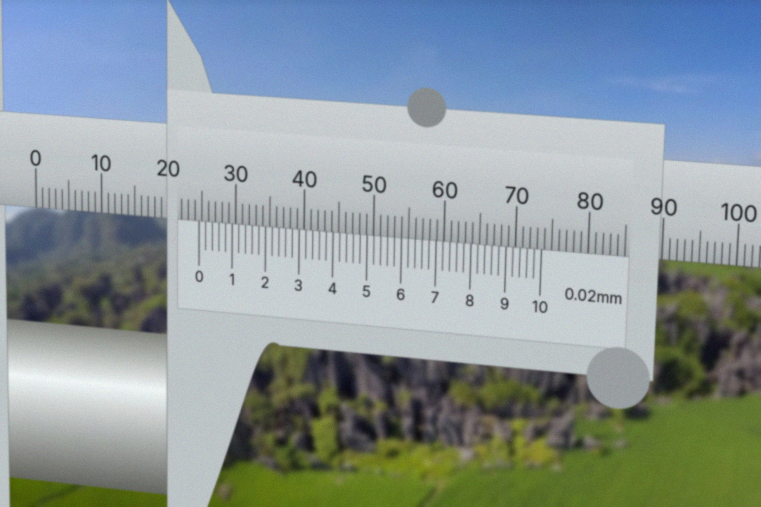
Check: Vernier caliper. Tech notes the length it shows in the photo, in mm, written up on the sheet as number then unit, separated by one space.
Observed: 24.6 mm
